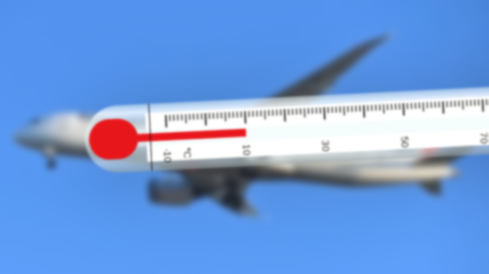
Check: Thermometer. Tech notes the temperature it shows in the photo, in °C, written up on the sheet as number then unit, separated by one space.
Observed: 10 °C
